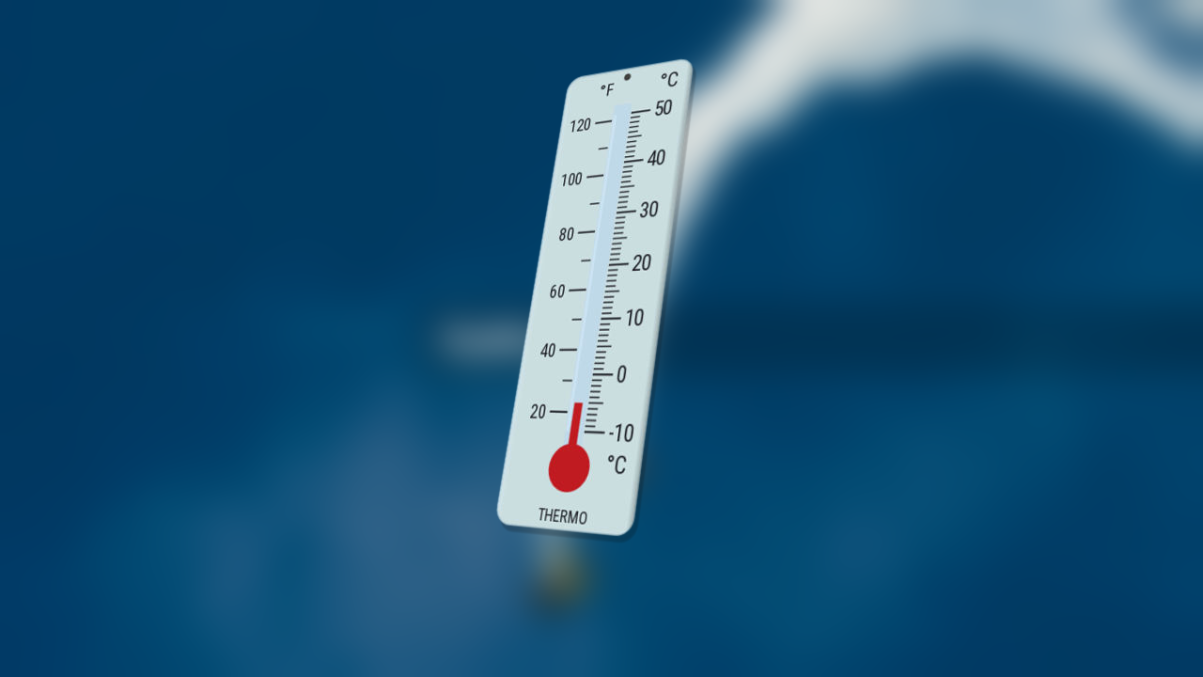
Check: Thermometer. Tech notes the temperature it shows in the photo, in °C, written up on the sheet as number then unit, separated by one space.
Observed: -5 °C
